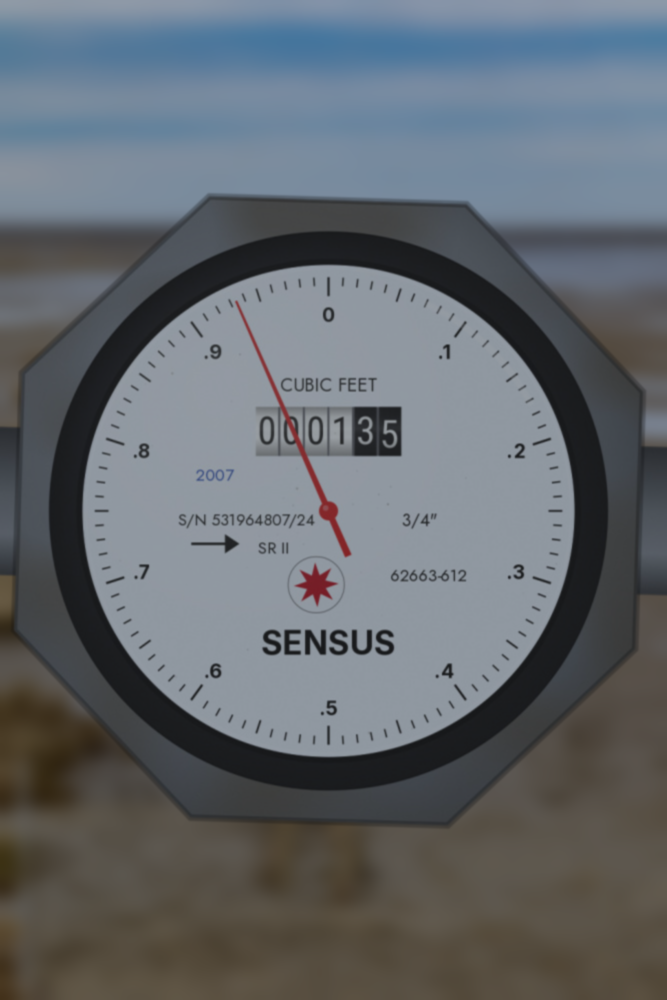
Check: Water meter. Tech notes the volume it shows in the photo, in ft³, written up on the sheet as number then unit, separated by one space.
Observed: 134.93 ft³
